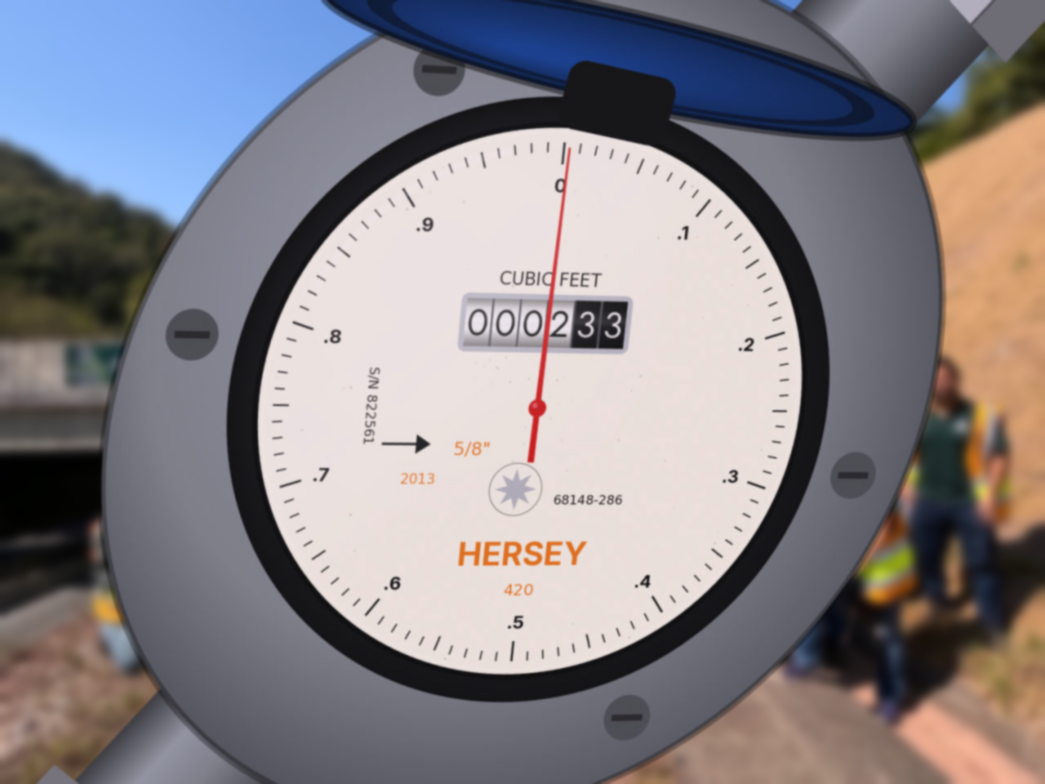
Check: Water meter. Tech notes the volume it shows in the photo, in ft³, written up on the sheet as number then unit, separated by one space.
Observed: 233.00 ft³
